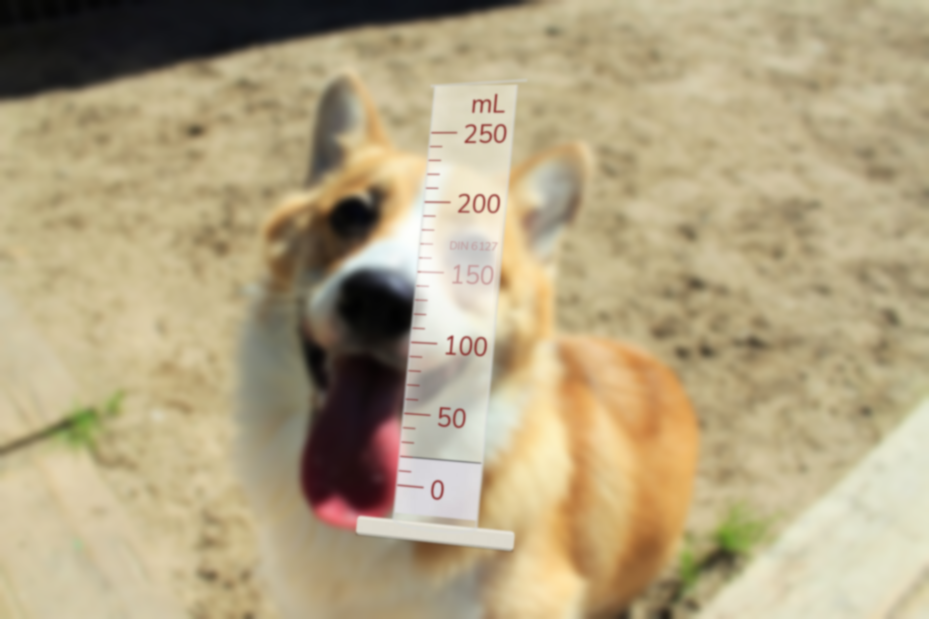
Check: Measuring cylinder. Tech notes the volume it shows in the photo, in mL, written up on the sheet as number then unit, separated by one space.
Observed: 20 mL
